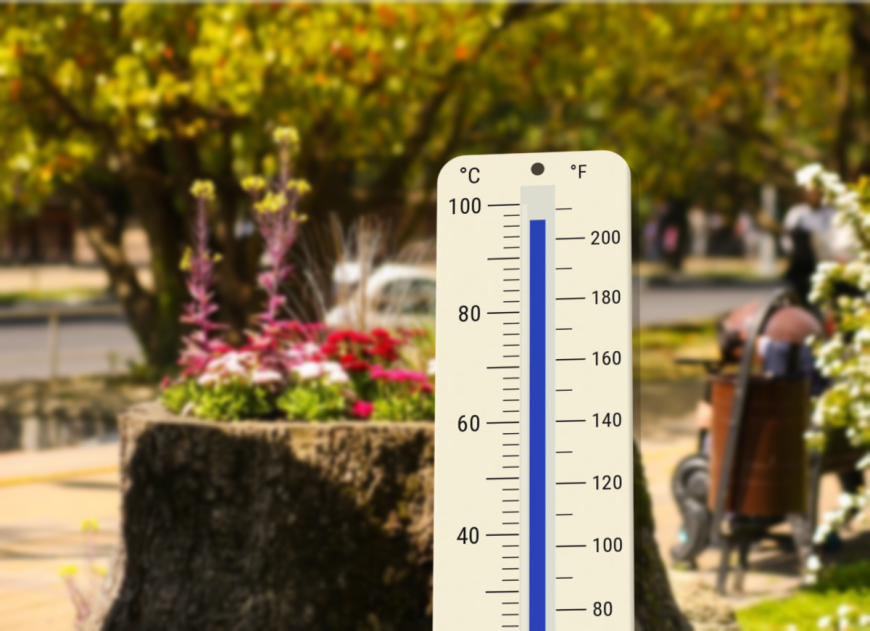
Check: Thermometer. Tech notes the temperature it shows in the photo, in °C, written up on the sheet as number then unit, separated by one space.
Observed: 97 °C
